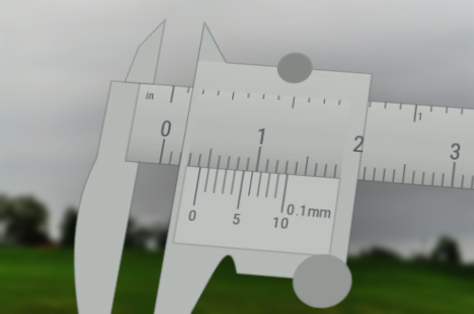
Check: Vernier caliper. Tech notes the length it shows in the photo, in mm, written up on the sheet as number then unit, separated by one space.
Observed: 4.2 mm
